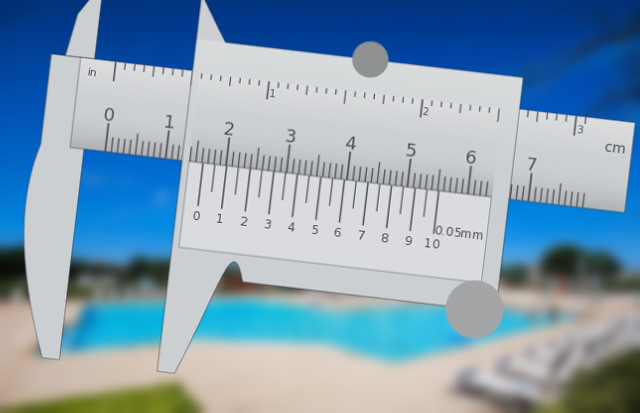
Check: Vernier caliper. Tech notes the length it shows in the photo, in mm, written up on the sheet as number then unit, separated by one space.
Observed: 16.2 mm
